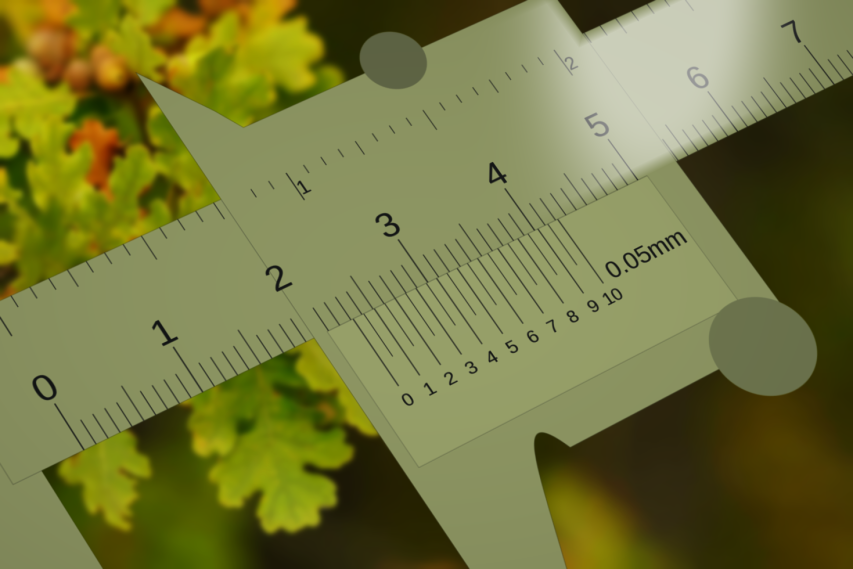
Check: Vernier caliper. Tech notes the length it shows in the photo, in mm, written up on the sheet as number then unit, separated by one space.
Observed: 23.2 mm
